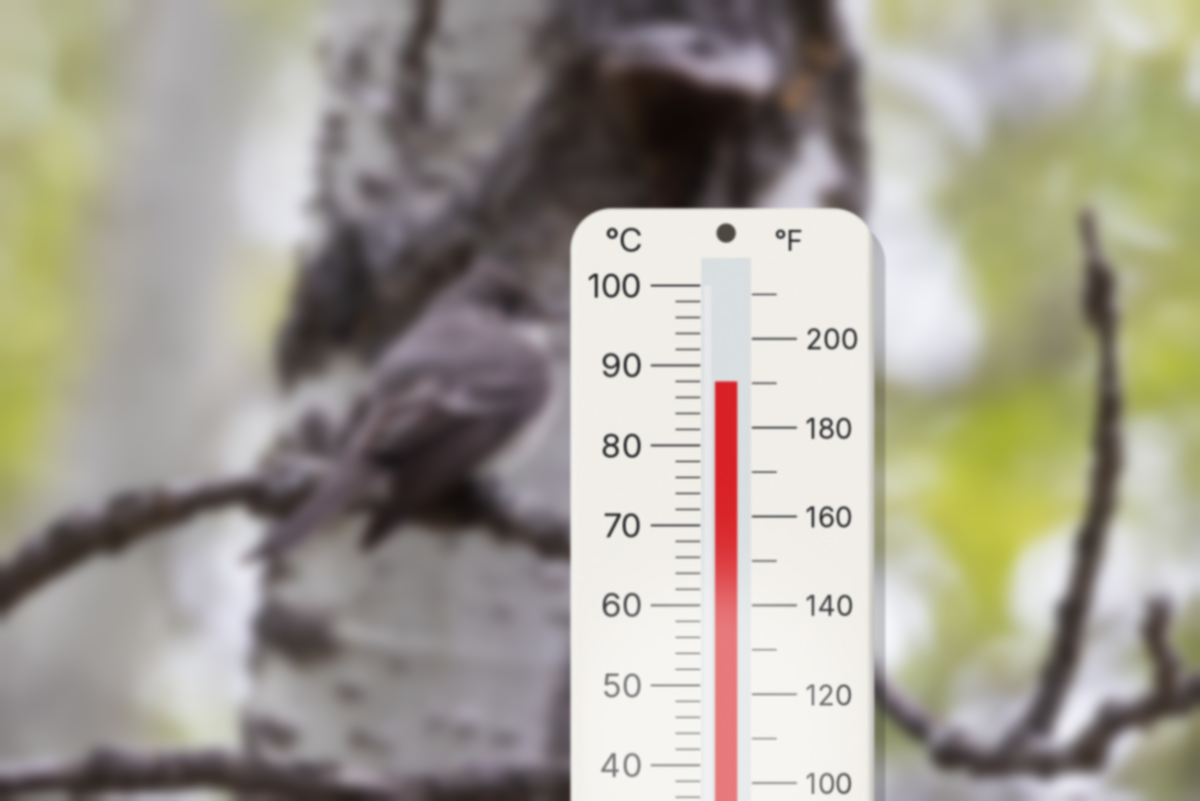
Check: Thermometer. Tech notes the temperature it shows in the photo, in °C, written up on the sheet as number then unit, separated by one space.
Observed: 88 °C
